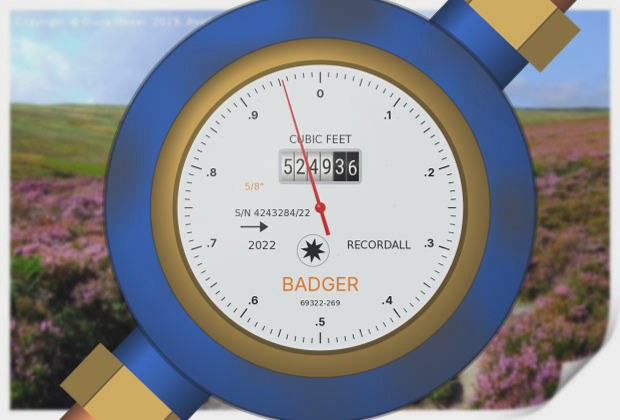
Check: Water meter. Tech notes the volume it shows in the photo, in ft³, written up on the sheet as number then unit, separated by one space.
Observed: 524935.95 ft³
